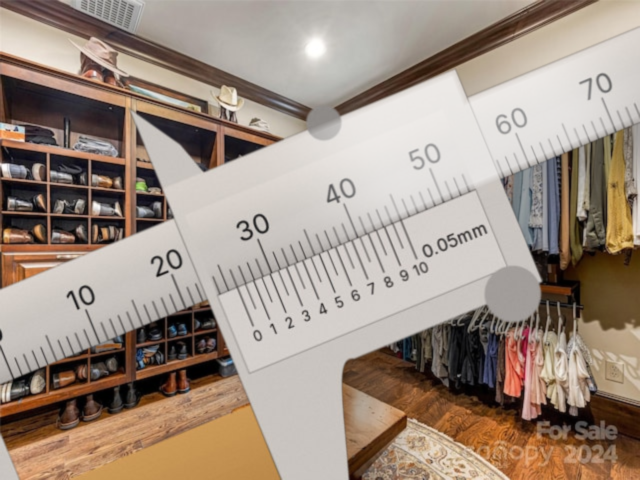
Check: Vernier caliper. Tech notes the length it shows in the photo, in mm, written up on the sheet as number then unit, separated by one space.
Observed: 26.0 mm
